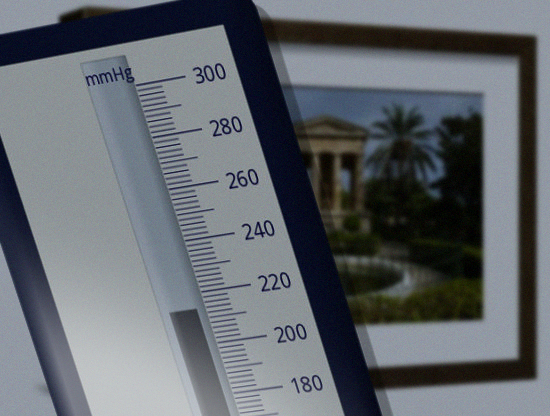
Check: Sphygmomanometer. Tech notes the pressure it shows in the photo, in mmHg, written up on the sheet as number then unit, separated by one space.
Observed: 214 mmHg
